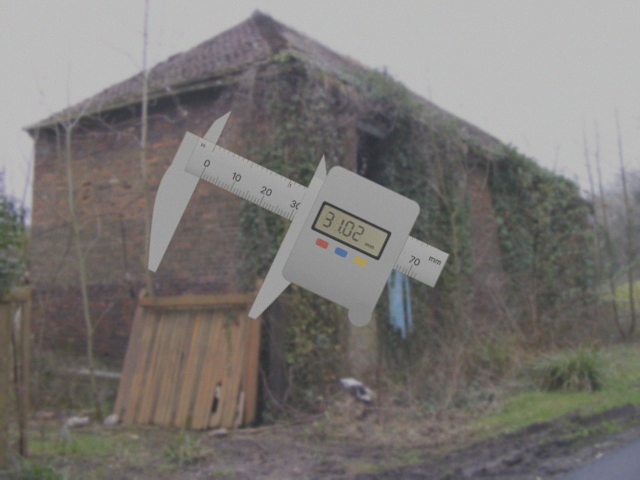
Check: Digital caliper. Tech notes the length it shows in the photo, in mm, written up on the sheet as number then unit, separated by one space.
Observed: 31.02 mm
